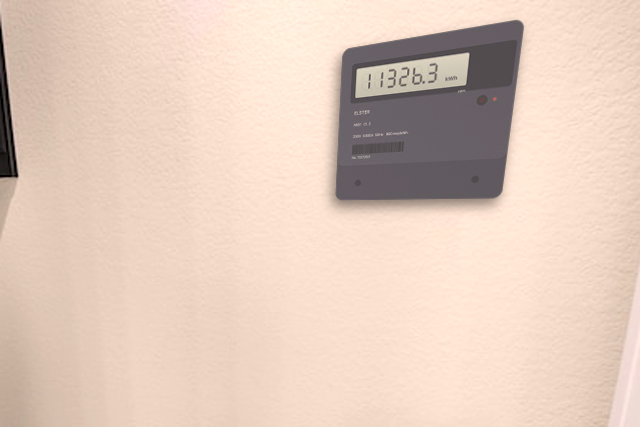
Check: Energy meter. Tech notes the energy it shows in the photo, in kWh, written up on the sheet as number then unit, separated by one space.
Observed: 11326.3 kWh
